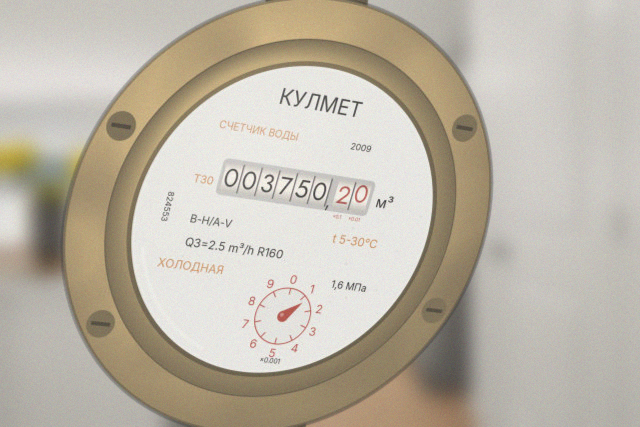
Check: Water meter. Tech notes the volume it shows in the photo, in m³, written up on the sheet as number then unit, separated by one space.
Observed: 3750.201 m³
